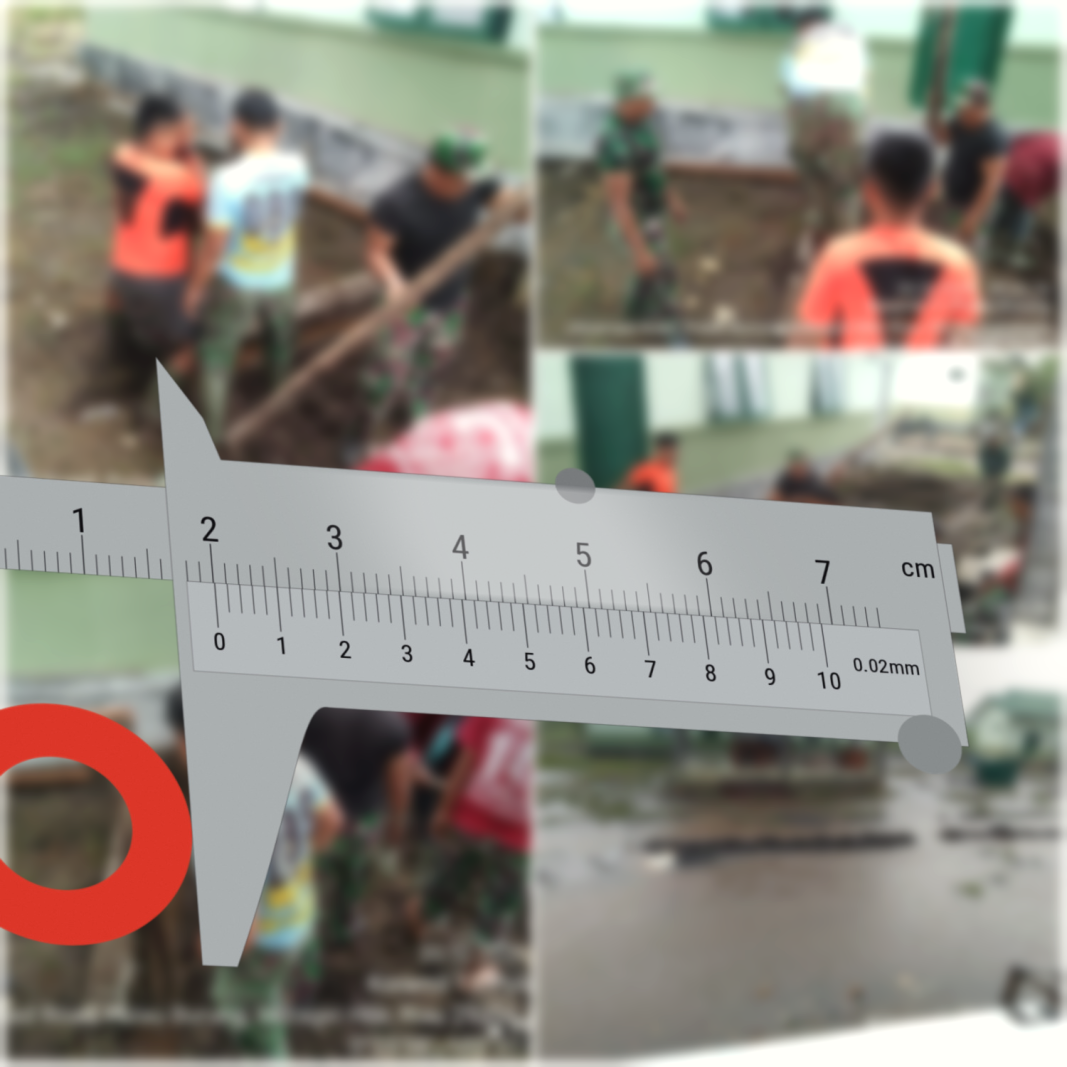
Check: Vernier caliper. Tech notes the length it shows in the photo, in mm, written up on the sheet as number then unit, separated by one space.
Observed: 20.1 mm
